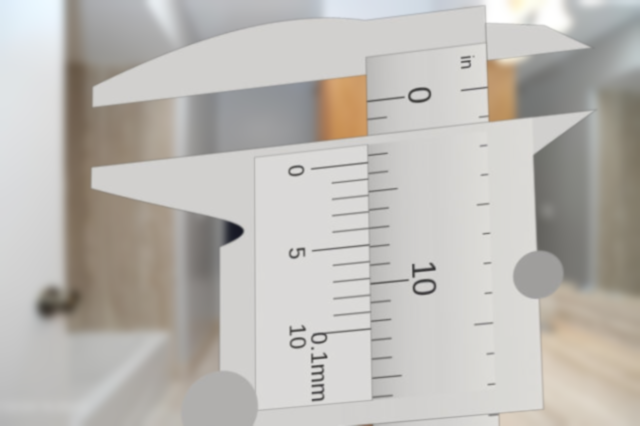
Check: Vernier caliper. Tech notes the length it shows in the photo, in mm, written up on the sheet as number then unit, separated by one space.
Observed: 3.4 mm
